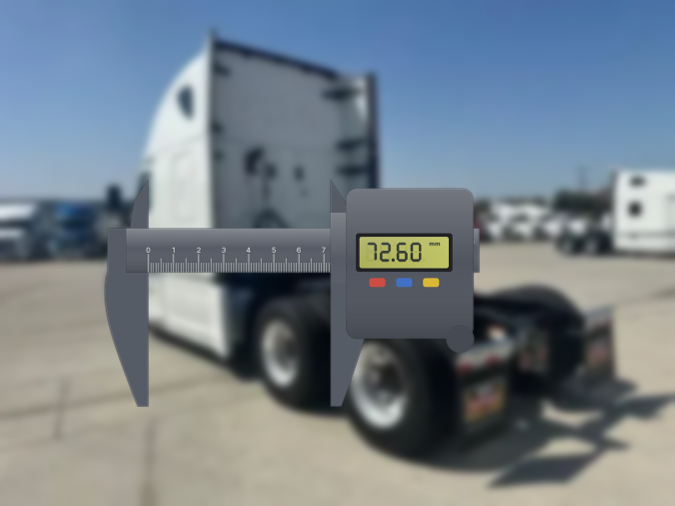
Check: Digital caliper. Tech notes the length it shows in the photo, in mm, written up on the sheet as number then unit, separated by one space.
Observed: 72.60 mm
